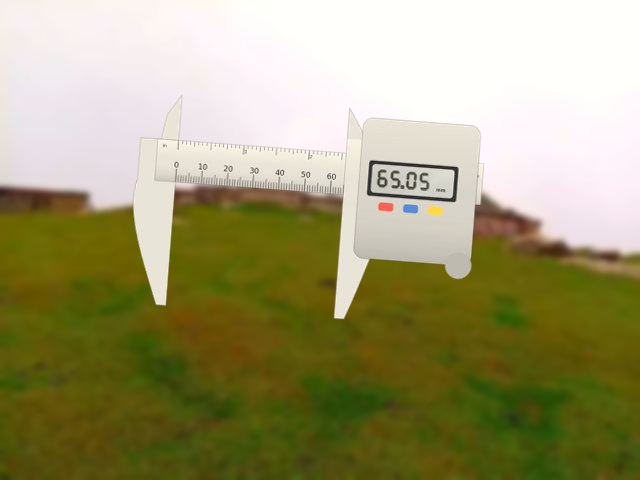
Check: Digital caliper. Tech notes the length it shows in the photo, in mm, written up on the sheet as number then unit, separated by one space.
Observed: 65.05 mm
